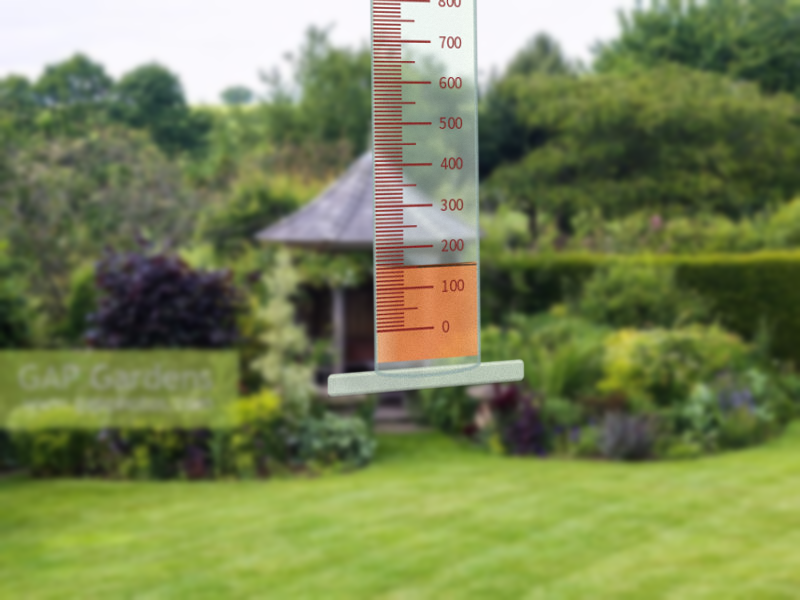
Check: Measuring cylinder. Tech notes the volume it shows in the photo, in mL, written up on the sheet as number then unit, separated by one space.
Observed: 150 mL
